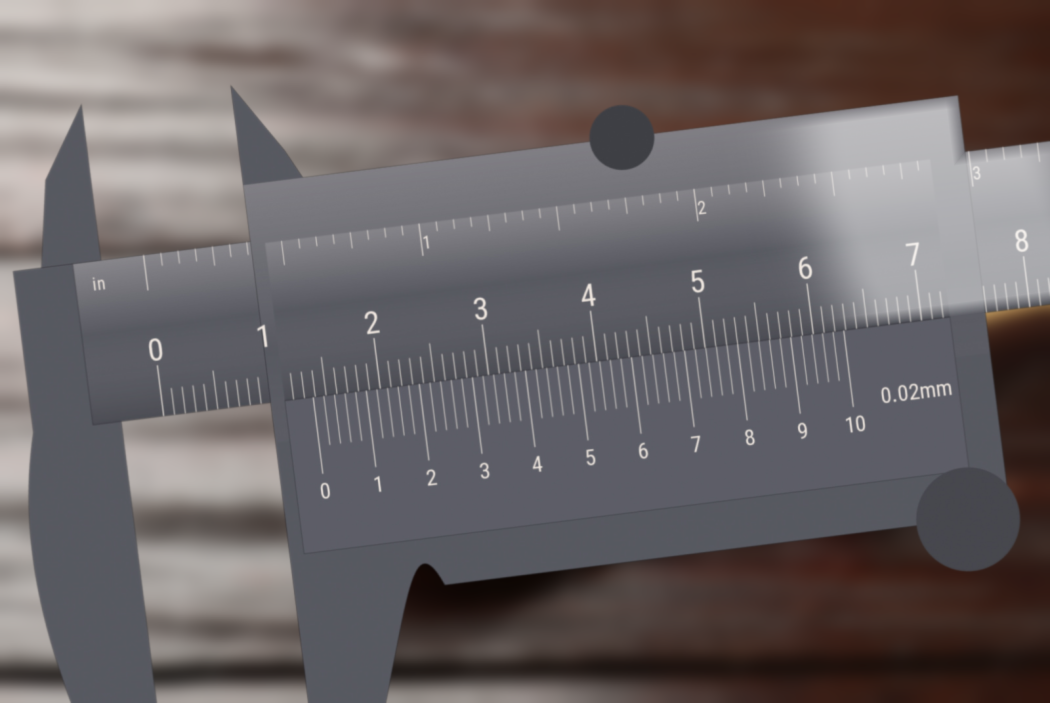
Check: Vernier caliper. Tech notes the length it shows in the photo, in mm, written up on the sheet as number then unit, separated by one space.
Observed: 13.8 mm
